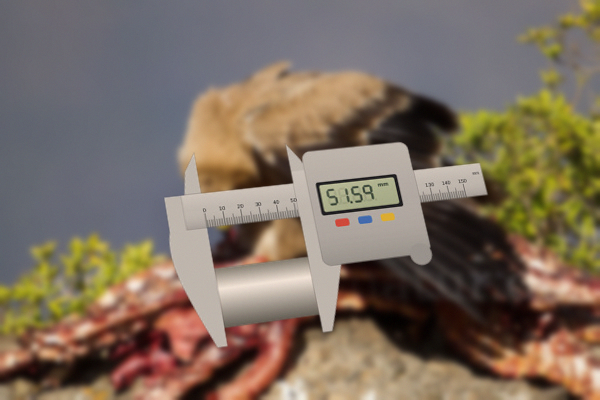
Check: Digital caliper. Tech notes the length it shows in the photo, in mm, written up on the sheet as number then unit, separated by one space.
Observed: 51.59 mm
